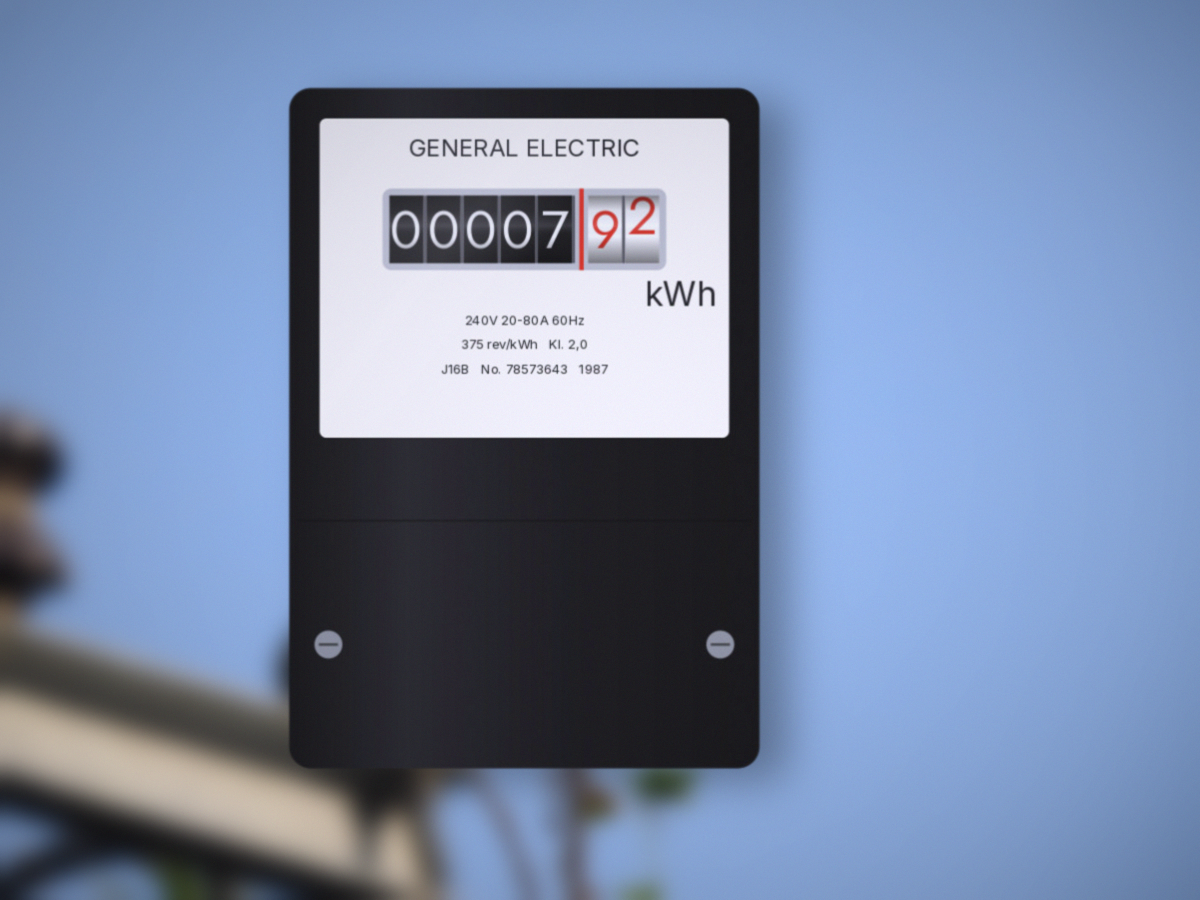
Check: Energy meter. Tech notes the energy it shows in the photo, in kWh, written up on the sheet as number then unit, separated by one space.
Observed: 7.92 kWh
